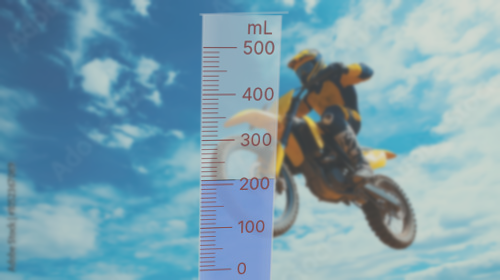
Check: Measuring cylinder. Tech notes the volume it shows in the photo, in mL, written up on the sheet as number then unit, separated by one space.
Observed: 210 mL
